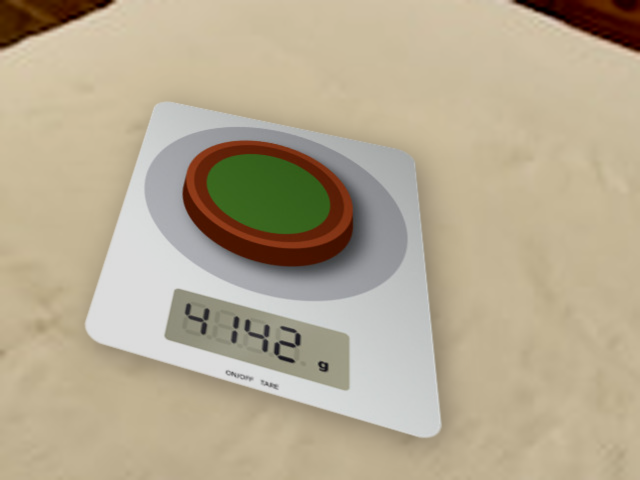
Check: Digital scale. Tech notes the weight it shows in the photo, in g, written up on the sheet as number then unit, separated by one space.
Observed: 4142 g
